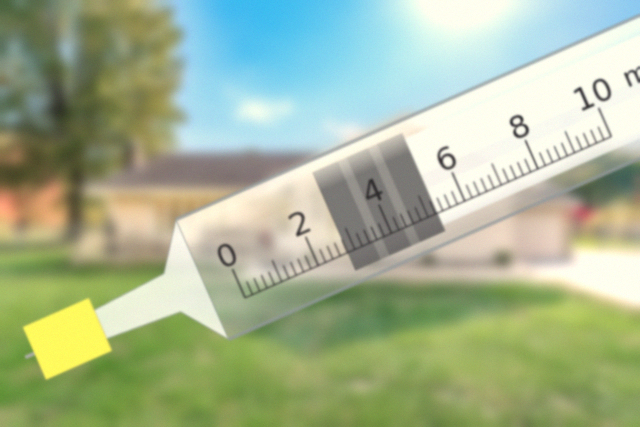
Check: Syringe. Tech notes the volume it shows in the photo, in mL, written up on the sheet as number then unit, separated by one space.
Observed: 2.8 mL
